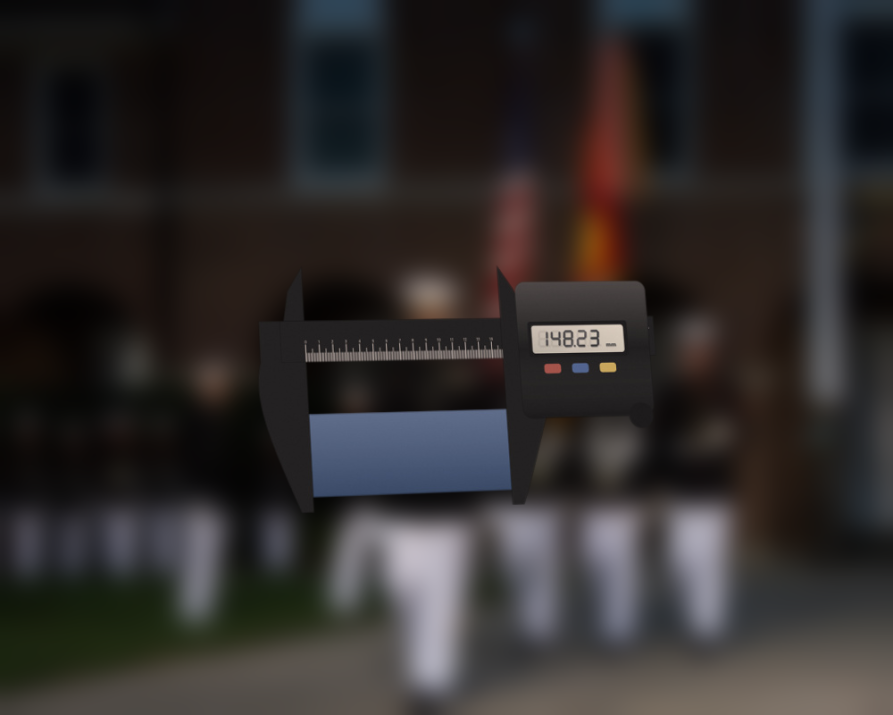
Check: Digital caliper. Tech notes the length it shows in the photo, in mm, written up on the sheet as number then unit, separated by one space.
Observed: 148.23 mm
